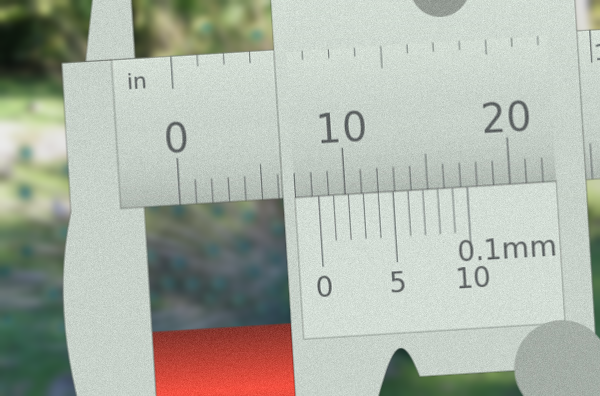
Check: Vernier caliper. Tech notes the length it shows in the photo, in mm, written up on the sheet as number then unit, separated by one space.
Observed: 8.4 mm
